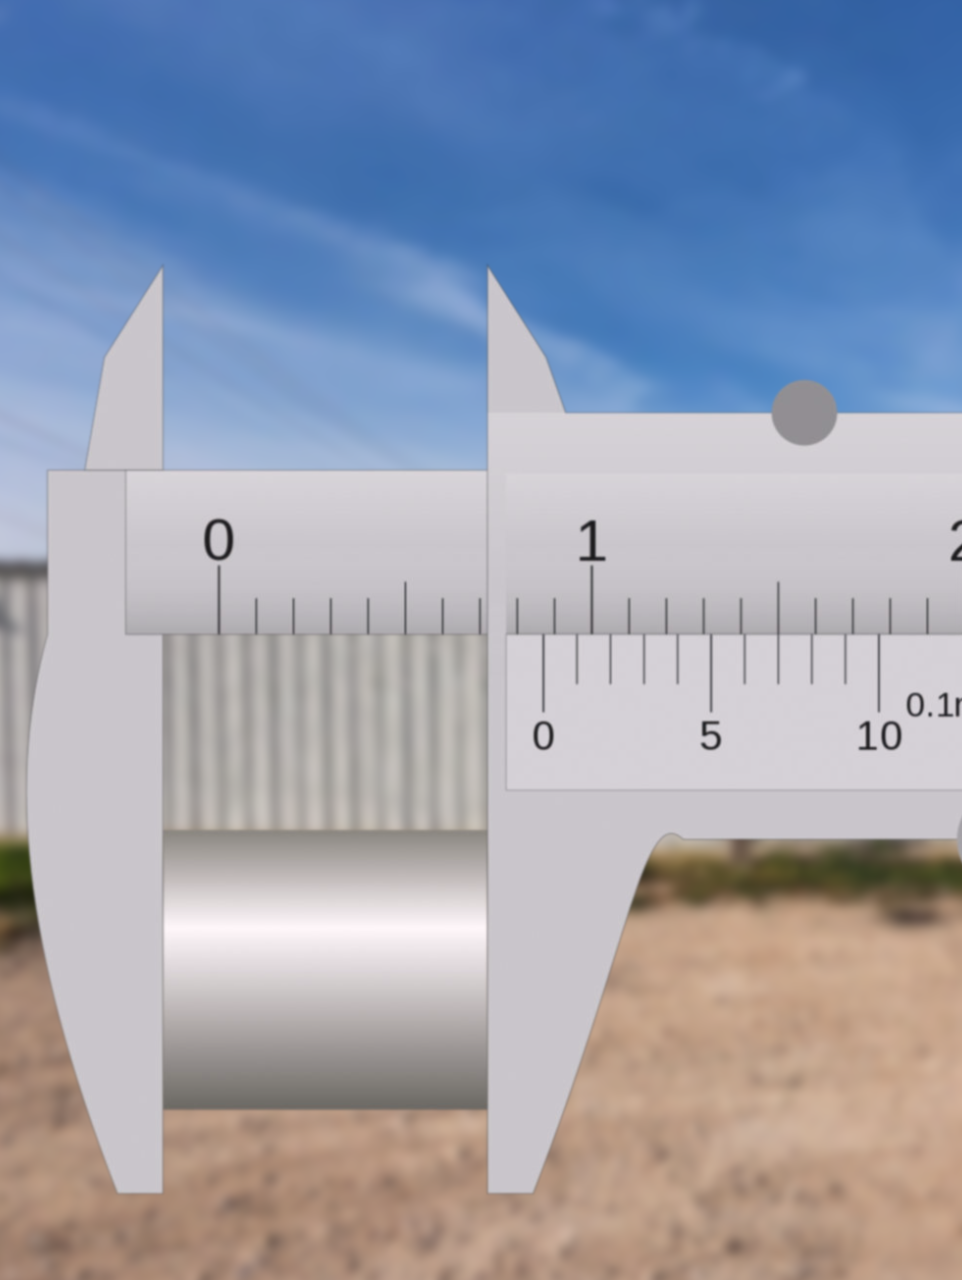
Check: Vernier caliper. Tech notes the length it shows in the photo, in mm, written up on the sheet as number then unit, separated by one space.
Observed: 8.7 mm
